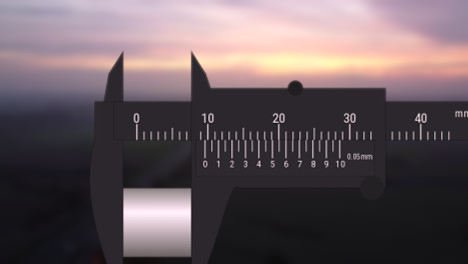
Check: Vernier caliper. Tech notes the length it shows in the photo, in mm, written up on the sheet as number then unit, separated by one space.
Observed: 9.6 mm
